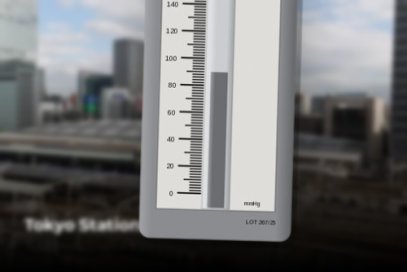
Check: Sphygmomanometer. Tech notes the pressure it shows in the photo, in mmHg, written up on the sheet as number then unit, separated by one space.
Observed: 90 mmHg
